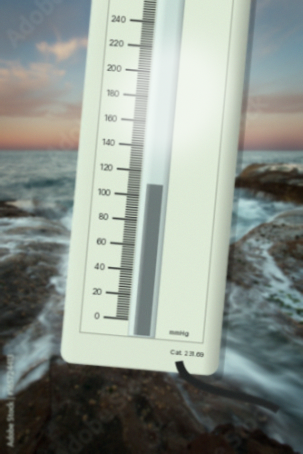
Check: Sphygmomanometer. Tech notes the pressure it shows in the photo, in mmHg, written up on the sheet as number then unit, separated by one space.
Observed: 110 mmHg
